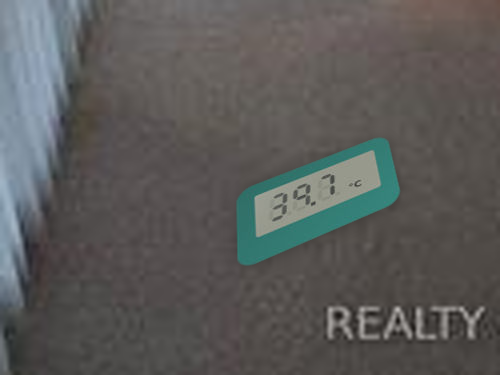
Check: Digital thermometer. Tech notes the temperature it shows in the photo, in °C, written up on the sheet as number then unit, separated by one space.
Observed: 39.7 °C
